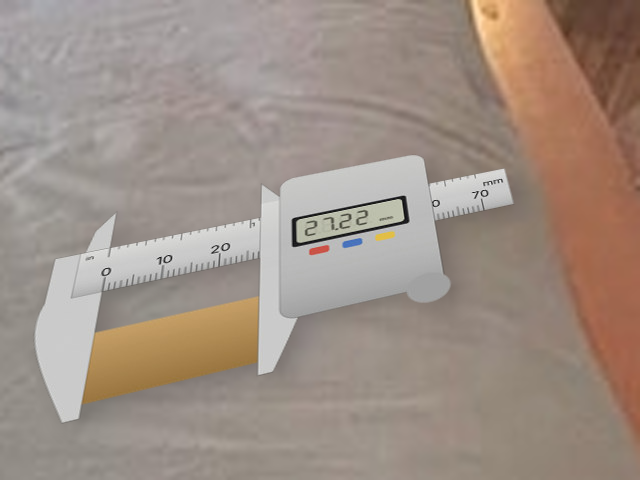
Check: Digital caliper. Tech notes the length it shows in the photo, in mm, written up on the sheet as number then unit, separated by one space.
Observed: 27.22 mm
